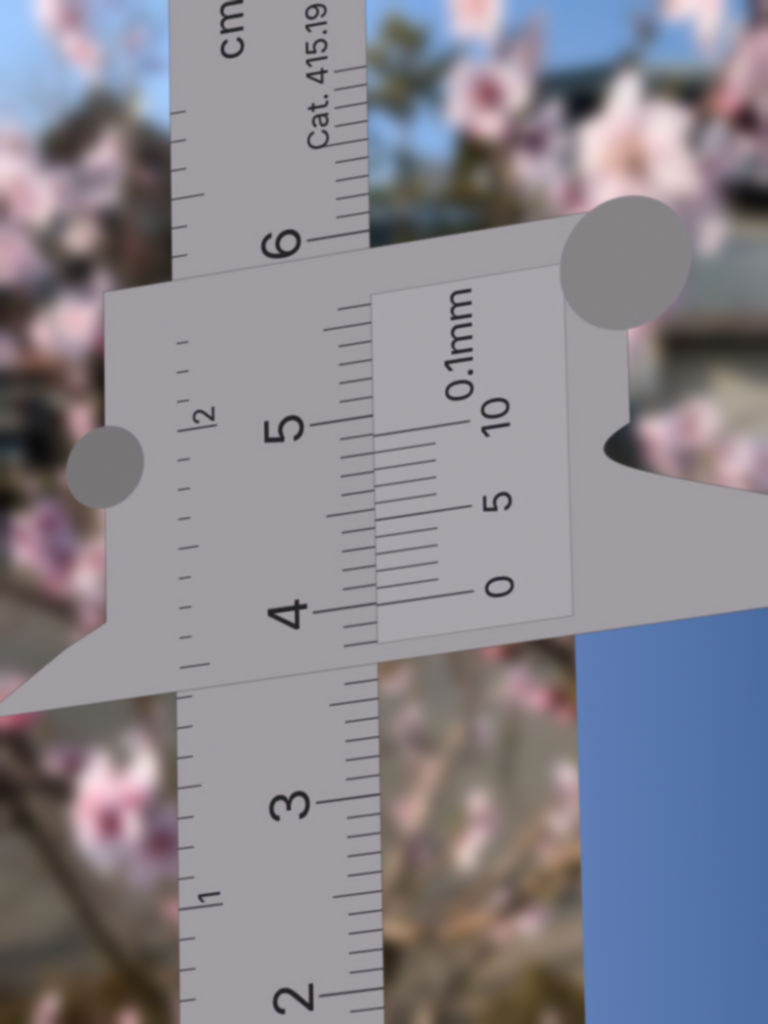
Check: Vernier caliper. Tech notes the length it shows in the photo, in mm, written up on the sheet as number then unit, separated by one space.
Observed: 39.9 mm
